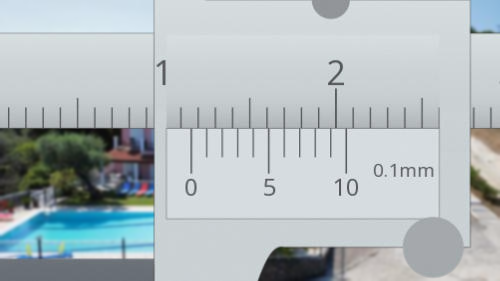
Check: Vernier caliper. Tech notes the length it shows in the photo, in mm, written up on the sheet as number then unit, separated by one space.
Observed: 11.6 mm
